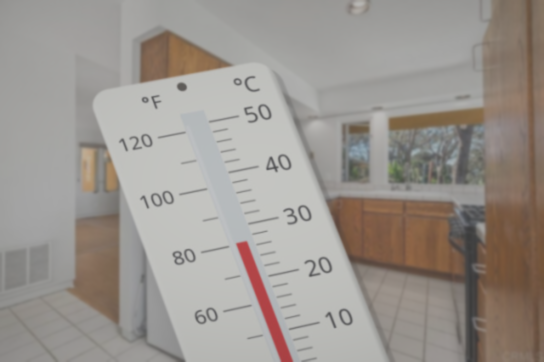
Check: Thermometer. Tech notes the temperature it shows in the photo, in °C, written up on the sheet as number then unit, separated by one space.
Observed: 27 °C
